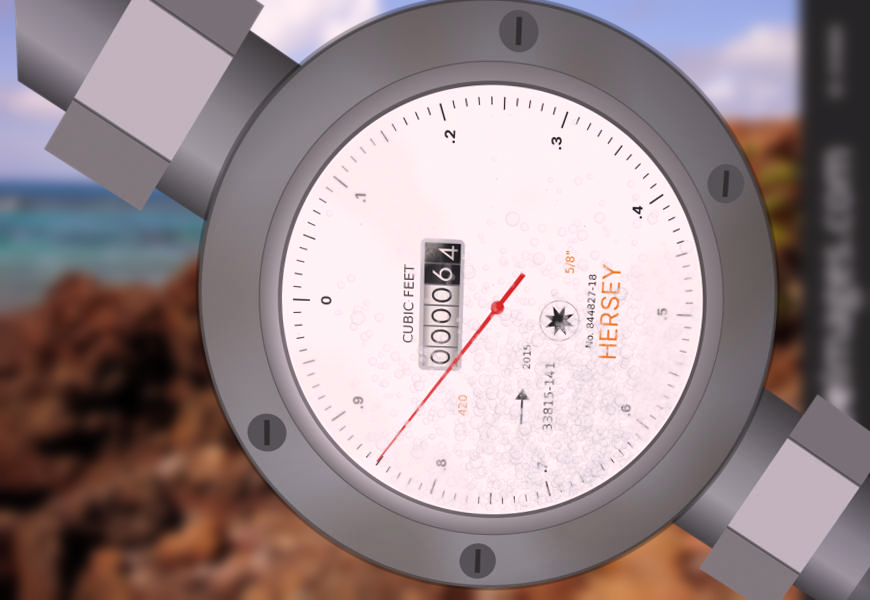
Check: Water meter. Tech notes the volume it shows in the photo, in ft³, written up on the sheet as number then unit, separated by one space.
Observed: 63.85 ft³
